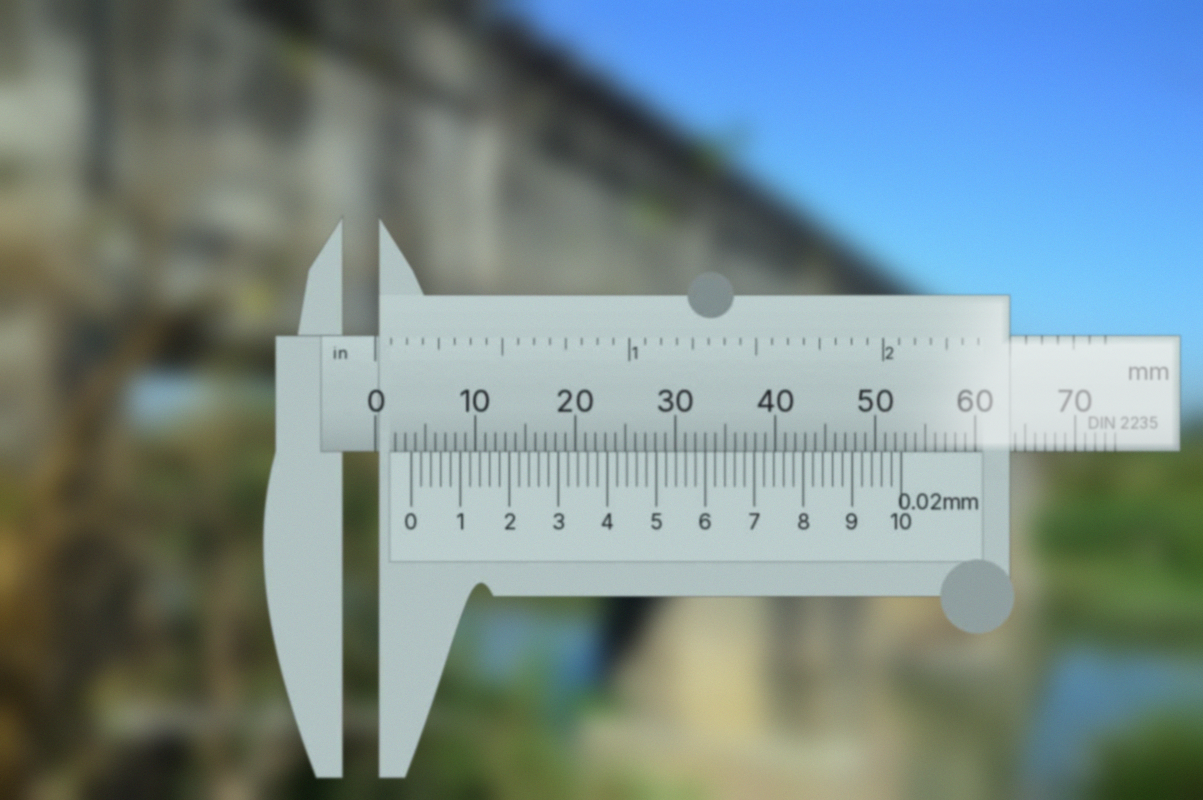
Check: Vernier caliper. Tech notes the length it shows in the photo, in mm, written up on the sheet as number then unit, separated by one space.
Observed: 3.6 mm
